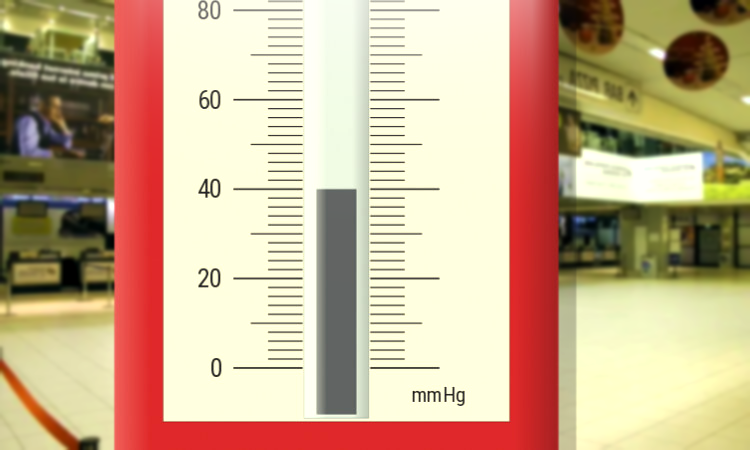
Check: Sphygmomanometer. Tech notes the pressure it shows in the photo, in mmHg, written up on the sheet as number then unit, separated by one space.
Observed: 40 mmHg
